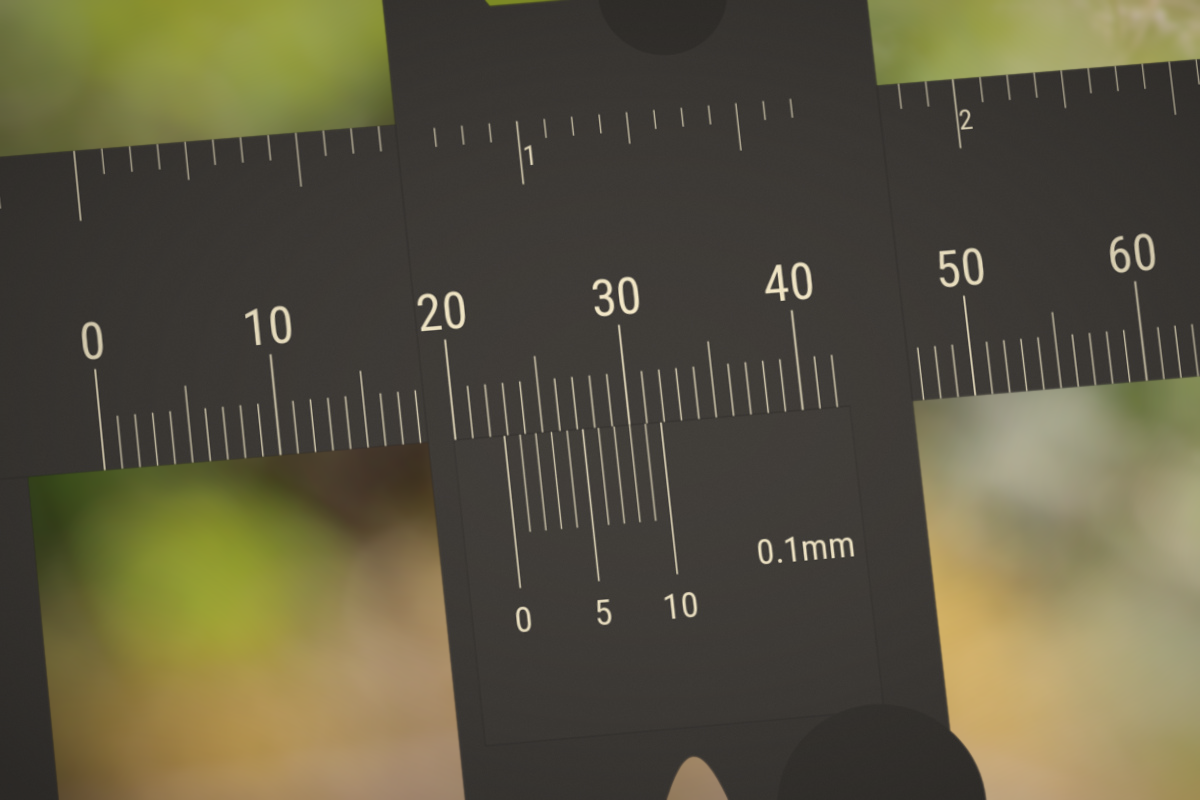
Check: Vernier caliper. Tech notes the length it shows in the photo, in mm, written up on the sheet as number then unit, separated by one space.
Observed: 22.8 mm
